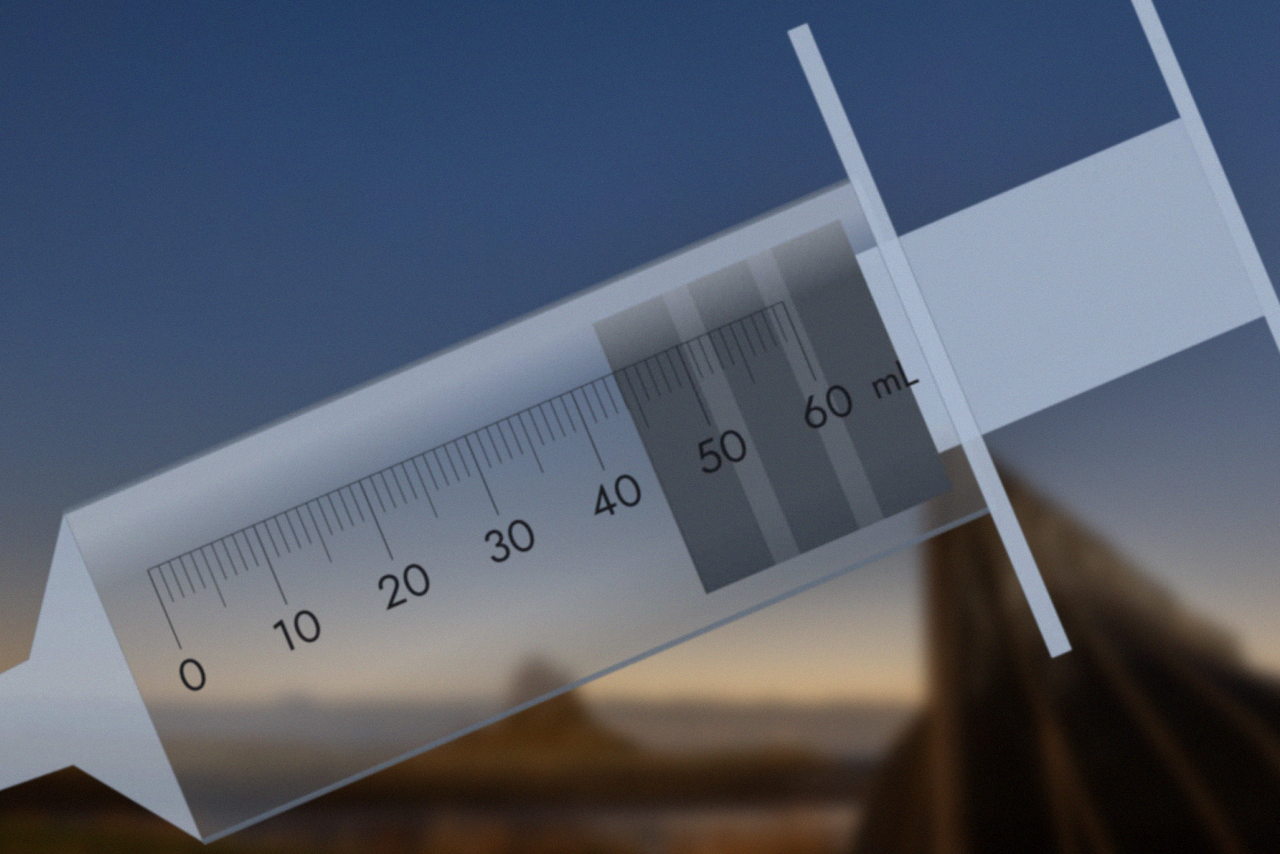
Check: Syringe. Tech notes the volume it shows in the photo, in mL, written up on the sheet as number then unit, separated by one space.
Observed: 44 mL
